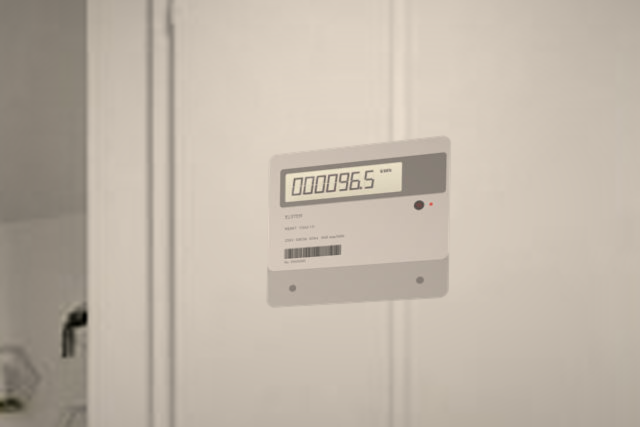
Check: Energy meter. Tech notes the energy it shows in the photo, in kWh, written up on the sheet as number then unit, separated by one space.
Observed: 96.5 kWh
